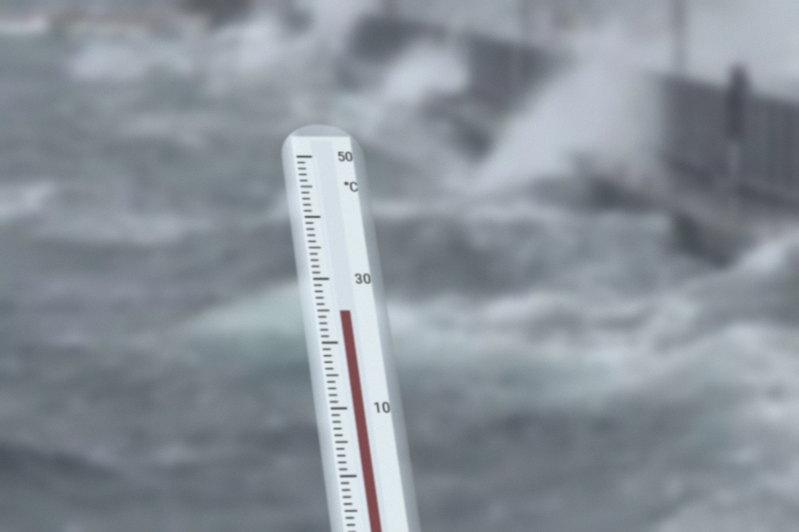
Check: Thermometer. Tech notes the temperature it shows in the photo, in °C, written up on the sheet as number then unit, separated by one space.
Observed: 25 °C
